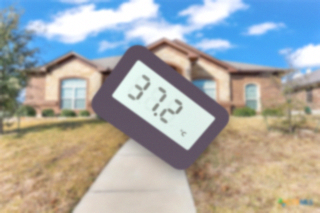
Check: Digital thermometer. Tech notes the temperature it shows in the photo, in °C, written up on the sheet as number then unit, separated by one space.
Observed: 37.2 °C
